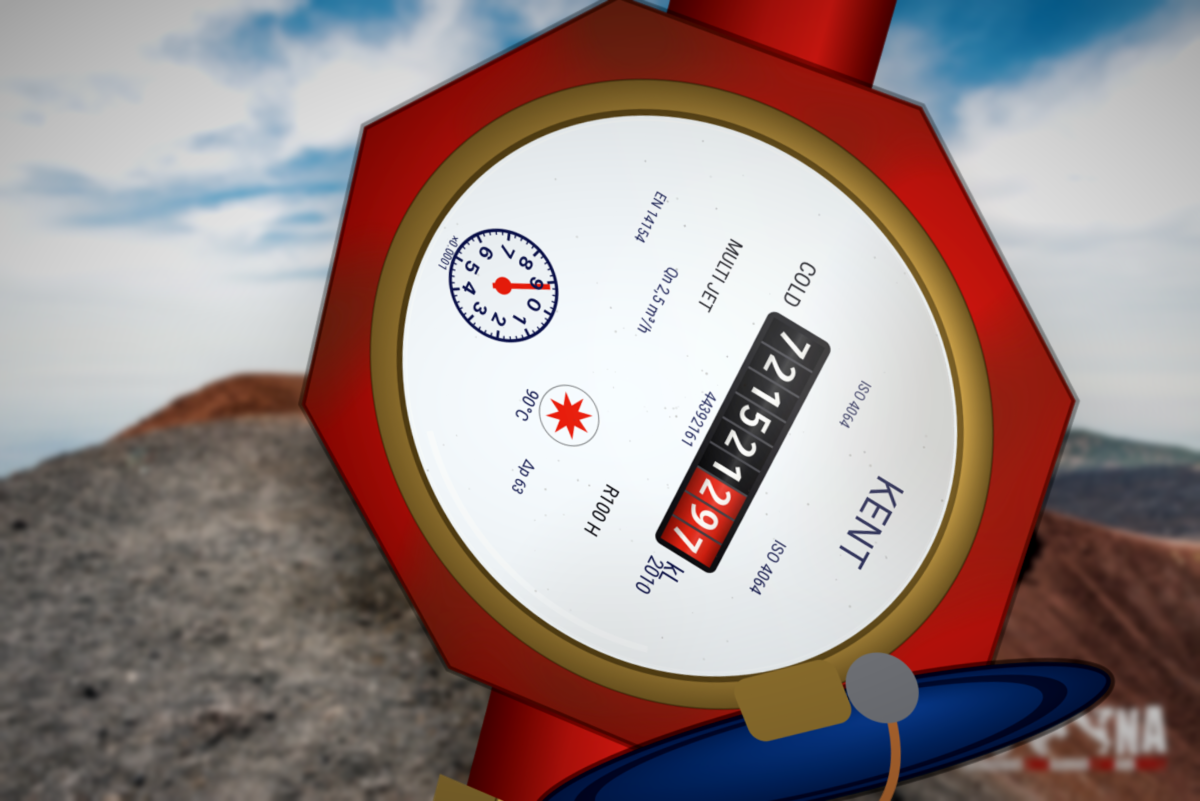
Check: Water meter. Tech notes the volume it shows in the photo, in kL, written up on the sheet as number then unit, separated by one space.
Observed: 721521.2969 kL
